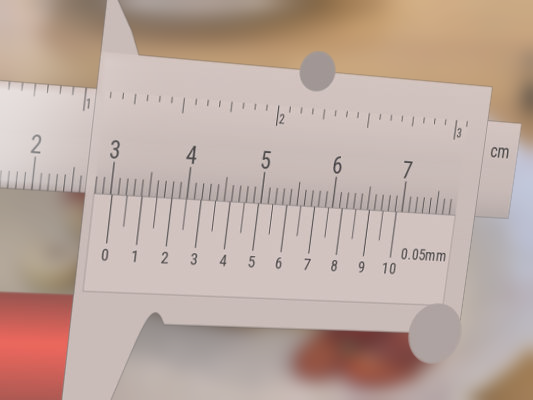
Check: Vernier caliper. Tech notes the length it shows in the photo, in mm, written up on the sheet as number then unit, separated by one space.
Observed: 30.2 mm
